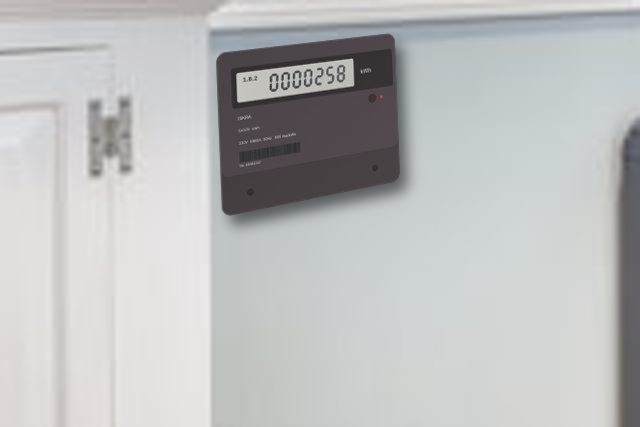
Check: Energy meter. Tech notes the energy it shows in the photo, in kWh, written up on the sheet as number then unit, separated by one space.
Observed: 258 kWh
